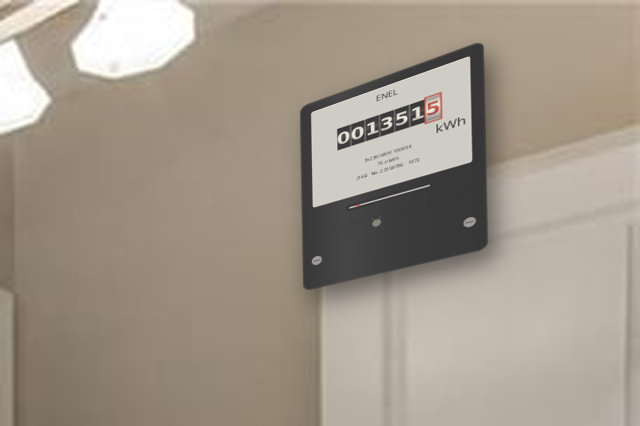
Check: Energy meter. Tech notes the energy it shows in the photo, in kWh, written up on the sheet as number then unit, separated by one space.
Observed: 1351.5 kWh
